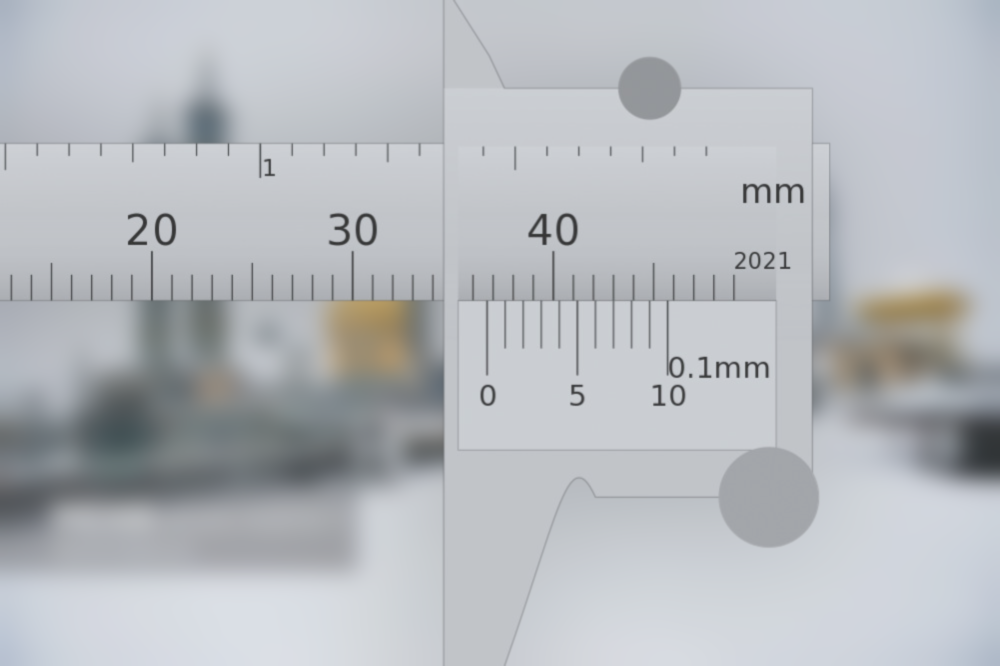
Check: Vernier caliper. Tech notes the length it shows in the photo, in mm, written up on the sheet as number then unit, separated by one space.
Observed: 36.7 mm
